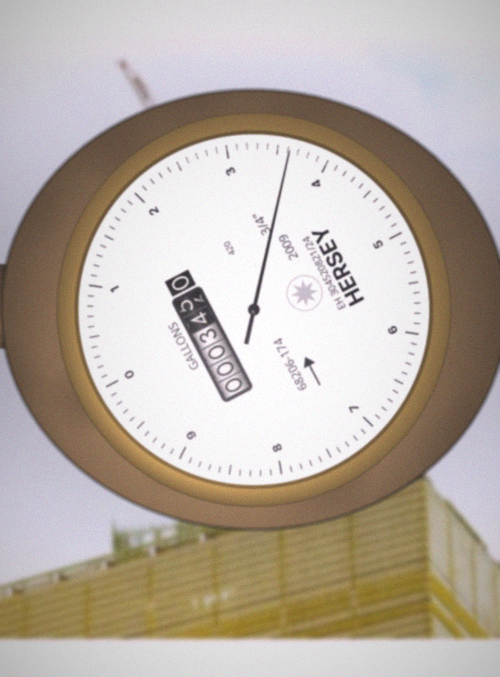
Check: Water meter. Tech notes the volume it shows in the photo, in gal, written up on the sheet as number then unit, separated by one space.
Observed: 3453.6 gal
